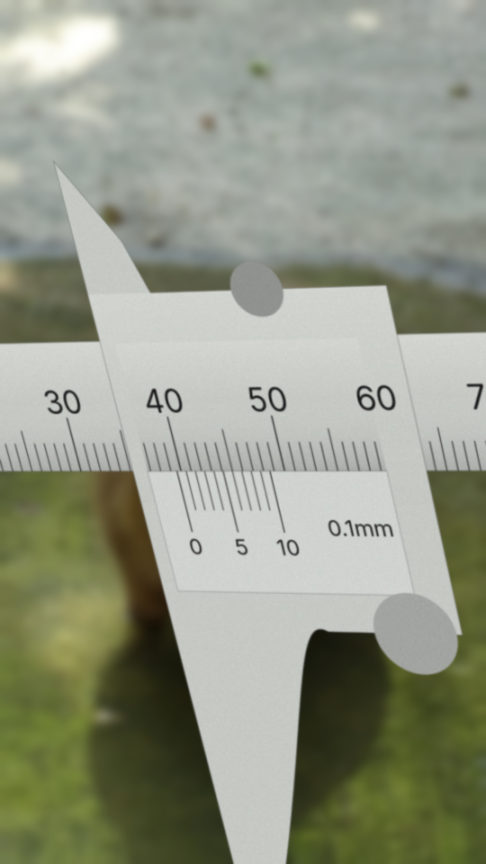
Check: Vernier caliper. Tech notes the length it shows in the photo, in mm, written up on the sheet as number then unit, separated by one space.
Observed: 39.6 mm
